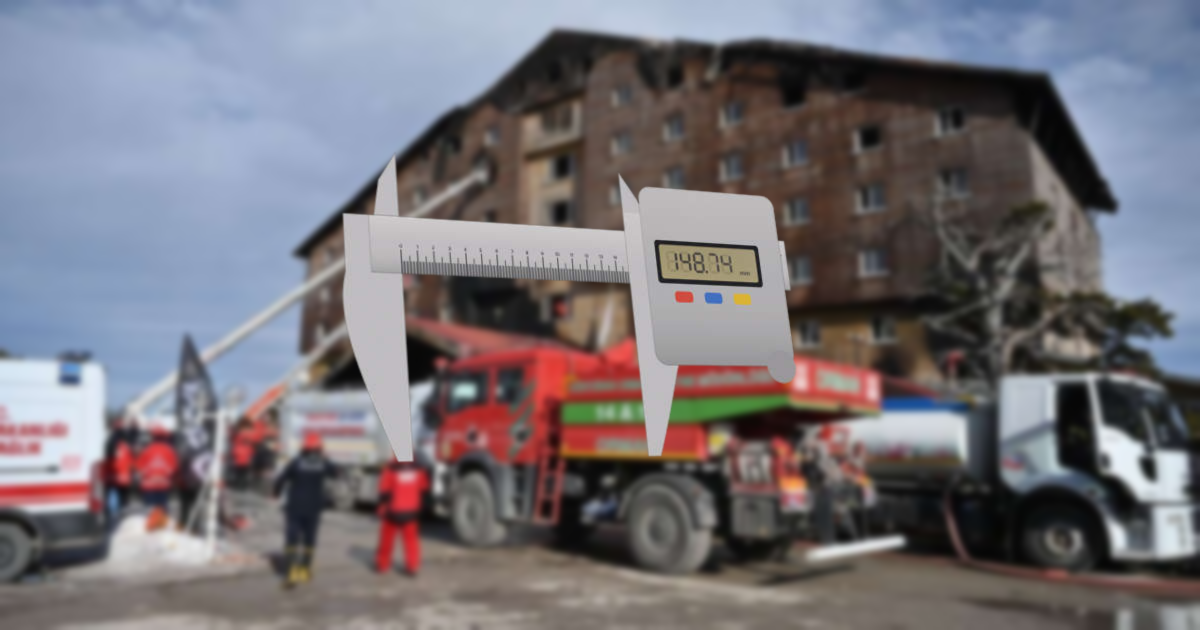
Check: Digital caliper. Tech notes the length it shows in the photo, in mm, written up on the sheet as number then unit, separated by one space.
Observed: 148.74 mm
